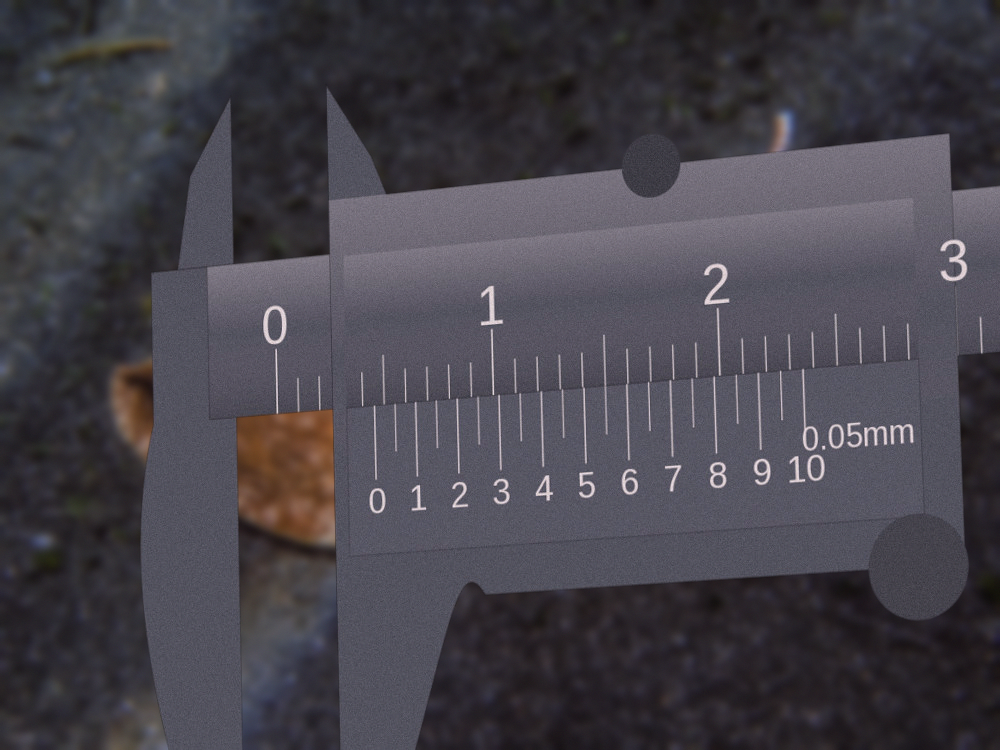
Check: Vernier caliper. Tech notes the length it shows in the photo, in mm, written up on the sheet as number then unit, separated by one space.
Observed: 4.55 mm
